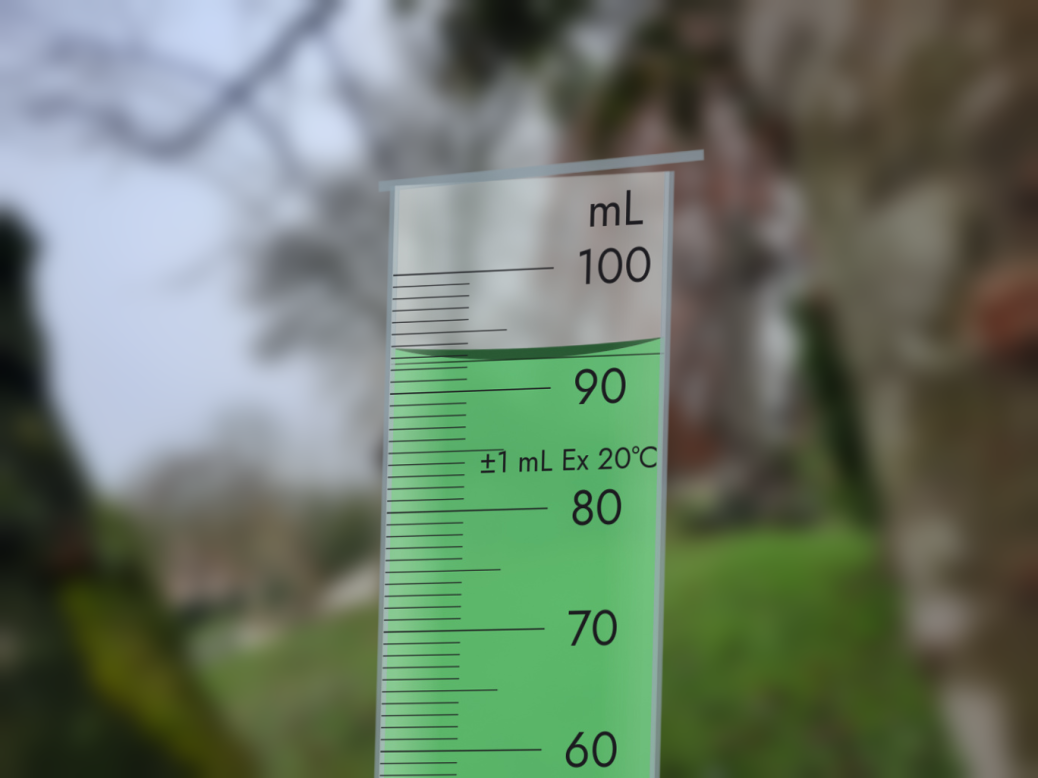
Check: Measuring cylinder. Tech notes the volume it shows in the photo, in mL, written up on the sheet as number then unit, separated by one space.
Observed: 92.5 mL
